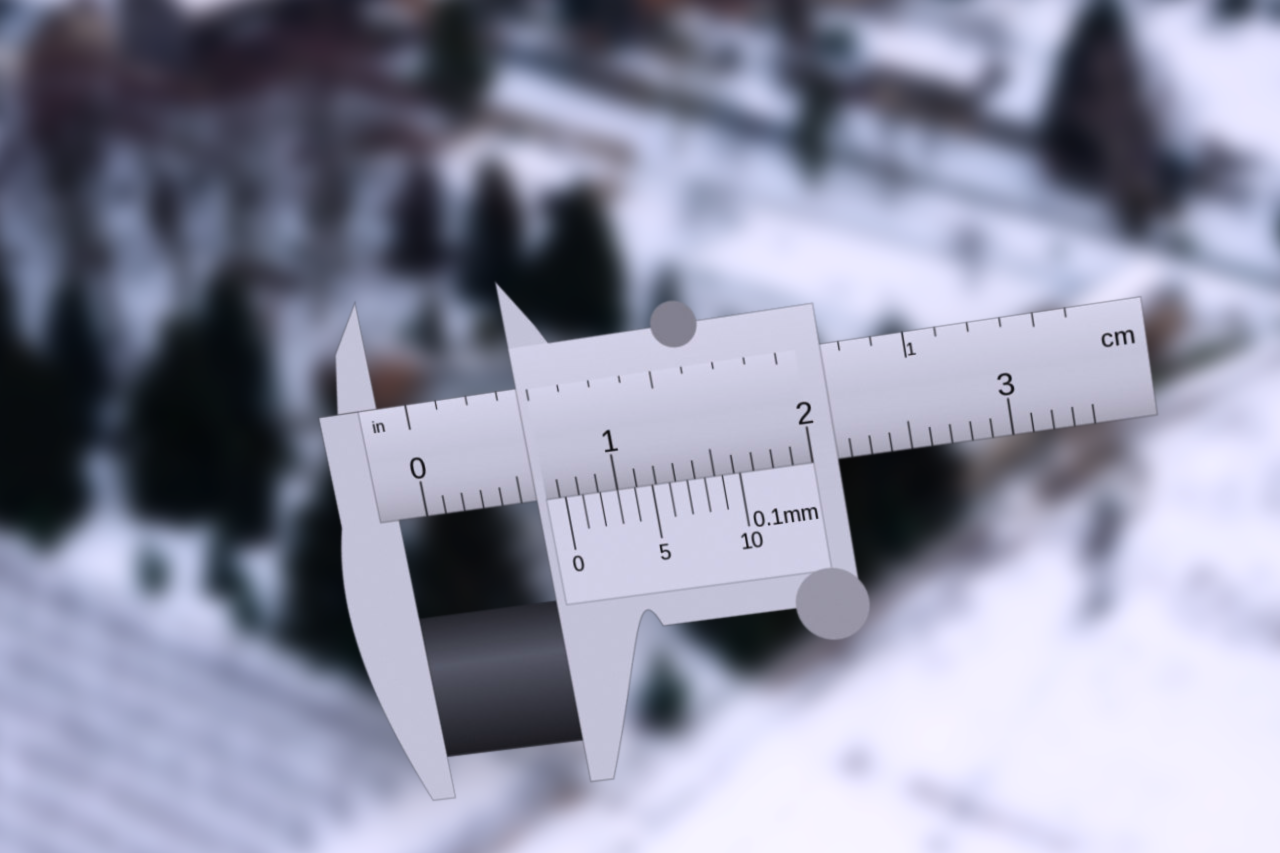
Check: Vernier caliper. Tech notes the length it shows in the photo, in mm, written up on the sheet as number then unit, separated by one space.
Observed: 7.3 mm
